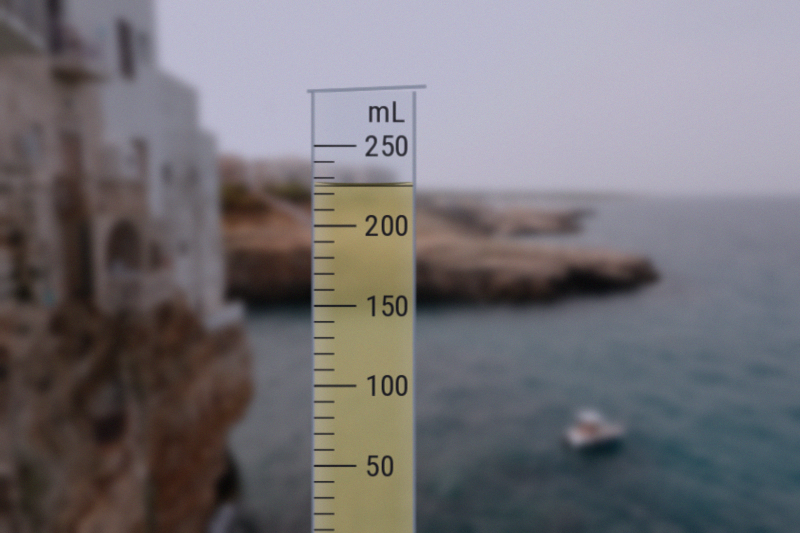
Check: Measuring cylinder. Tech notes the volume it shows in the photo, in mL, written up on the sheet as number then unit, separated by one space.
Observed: 225 mL
